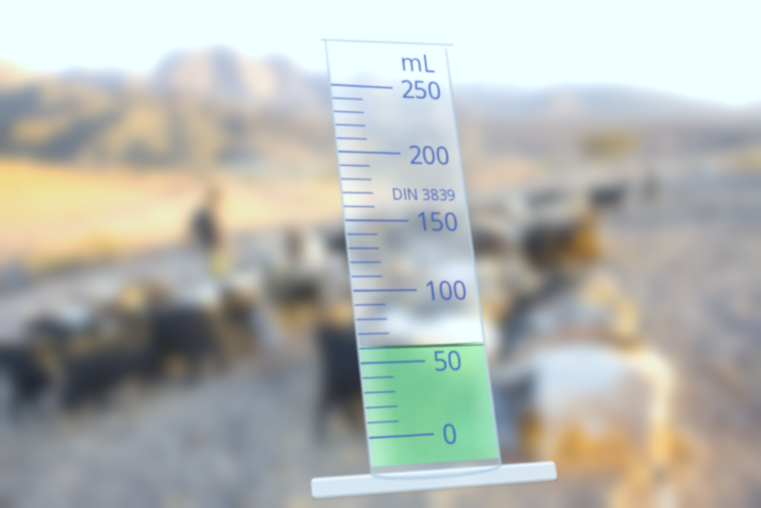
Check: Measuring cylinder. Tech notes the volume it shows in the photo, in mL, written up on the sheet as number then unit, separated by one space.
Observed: 60 mL
